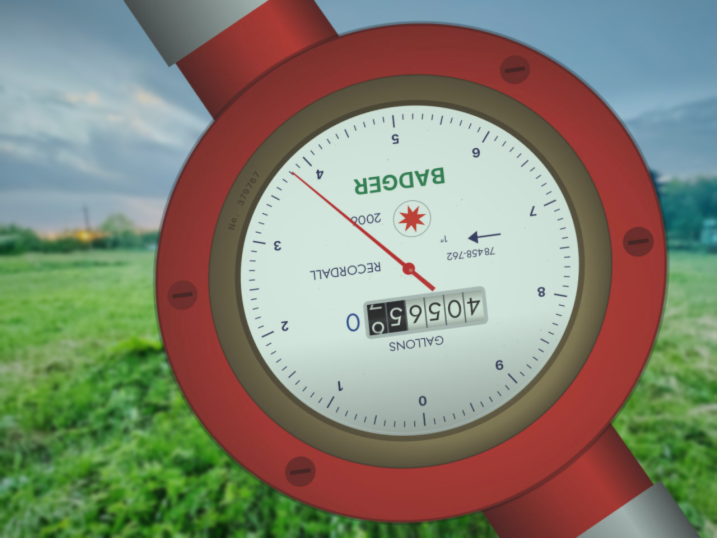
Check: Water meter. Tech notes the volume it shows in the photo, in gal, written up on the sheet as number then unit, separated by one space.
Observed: 4056563.8 gal
